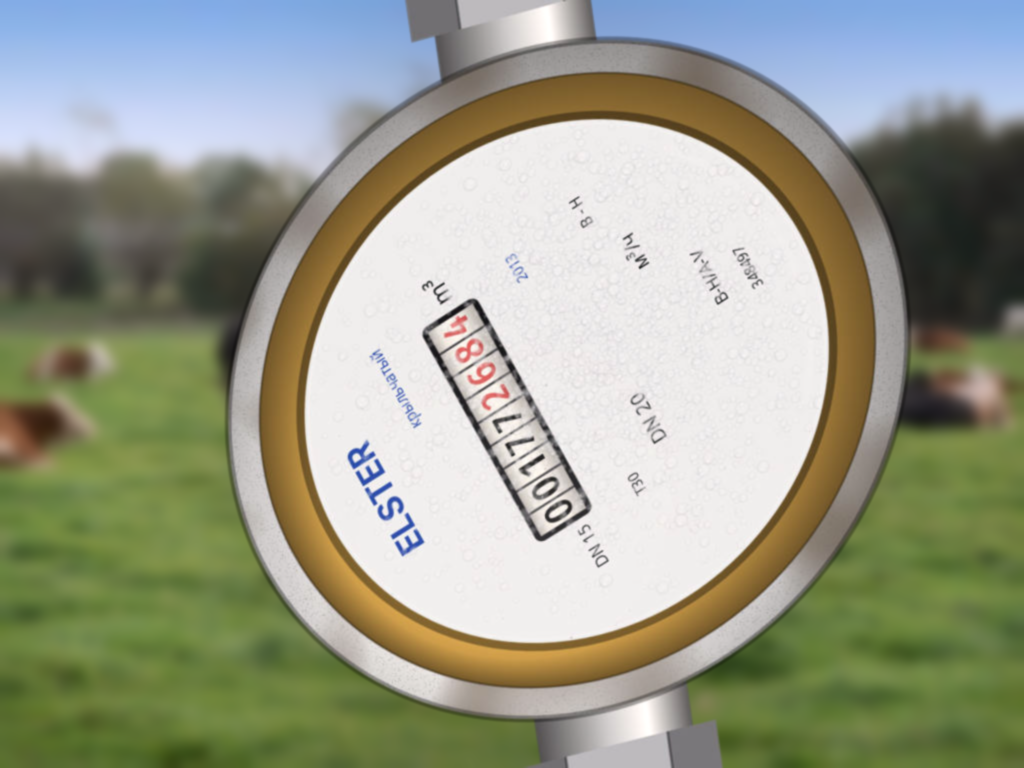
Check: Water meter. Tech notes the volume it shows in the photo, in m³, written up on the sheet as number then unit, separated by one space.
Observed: 177.2684 m³
